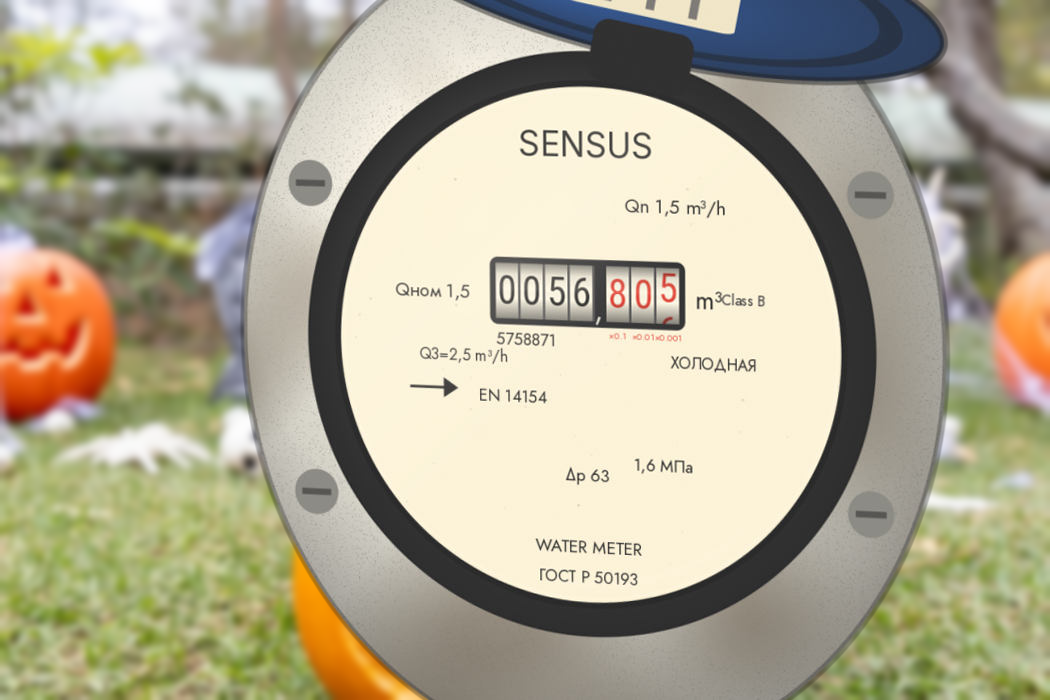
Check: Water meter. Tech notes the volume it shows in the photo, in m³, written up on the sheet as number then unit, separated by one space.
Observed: 56.805 m³
